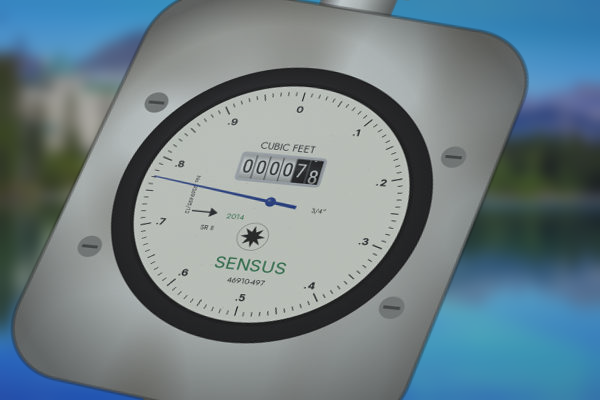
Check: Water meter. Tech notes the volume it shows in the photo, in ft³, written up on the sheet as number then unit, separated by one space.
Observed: 77.77 ft³
